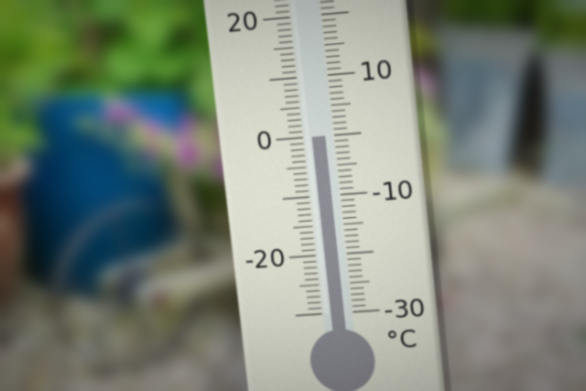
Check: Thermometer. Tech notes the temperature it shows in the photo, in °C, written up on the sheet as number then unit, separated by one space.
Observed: 0 °C
